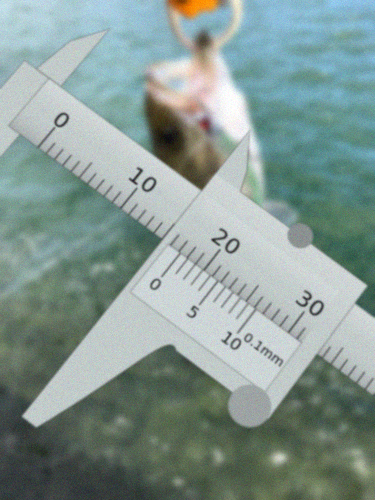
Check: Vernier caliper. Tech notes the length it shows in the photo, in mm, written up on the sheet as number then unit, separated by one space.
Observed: 17.2 mm
